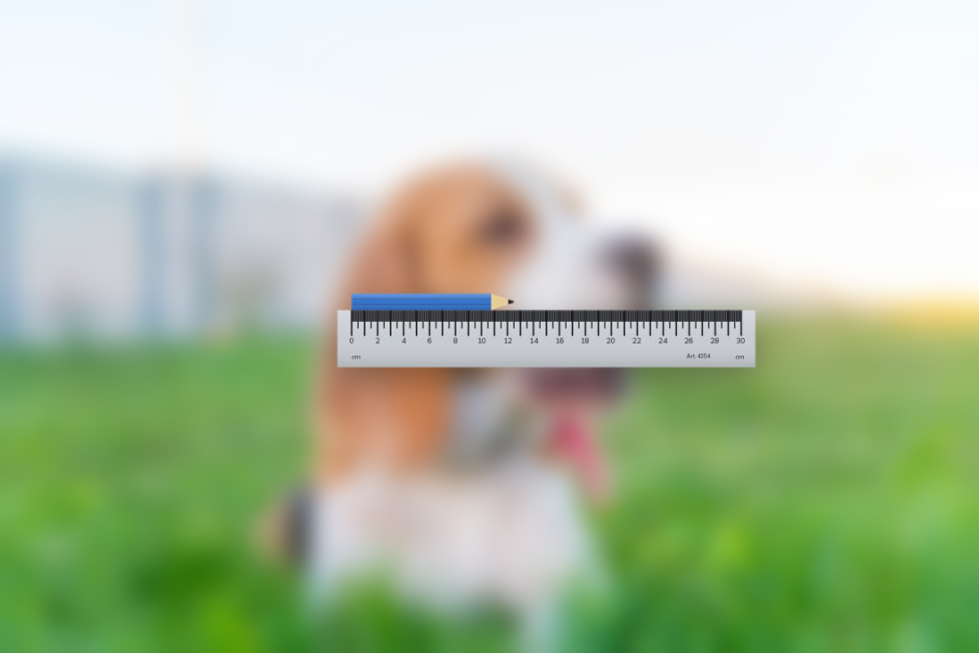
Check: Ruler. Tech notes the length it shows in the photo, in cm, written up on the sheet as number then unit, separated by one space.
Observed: 12.5 cm
